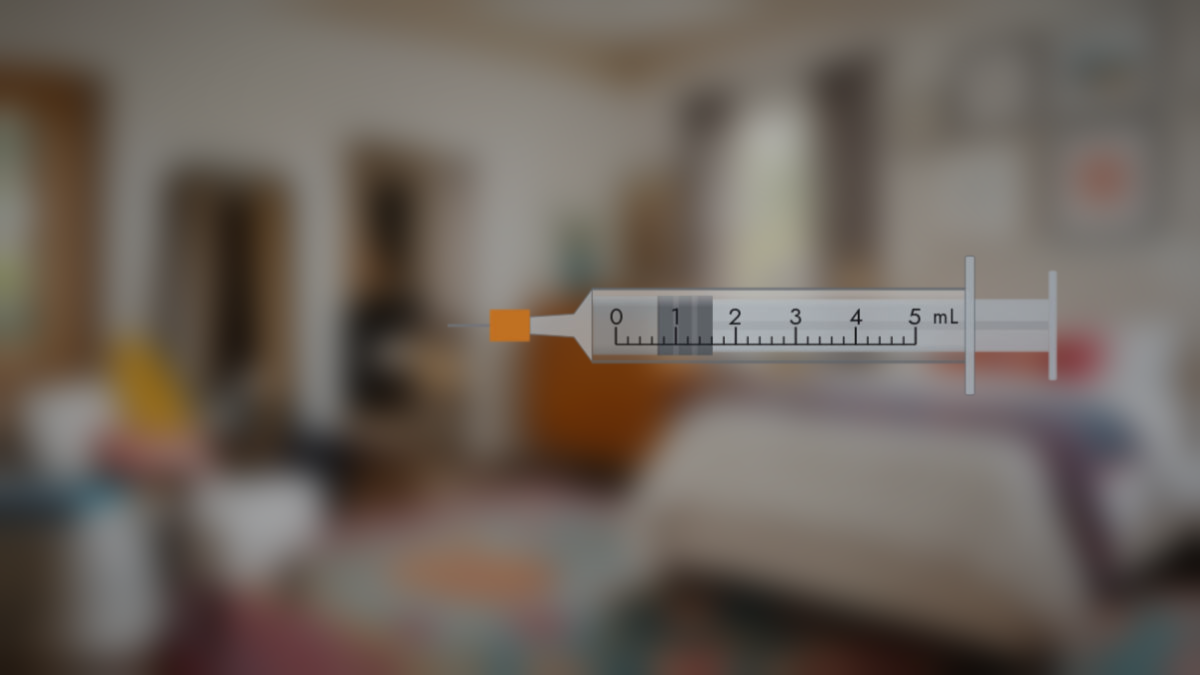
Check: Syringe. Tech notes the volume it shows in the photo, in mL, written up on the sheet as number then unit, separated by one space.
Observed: 0.7 mL
